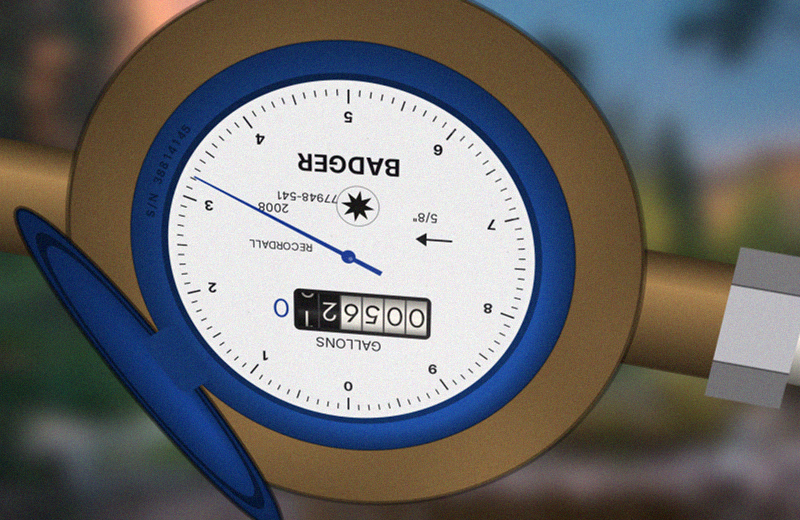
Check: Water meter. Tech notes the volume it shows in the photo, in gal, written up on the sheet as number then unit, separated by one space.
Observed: 56213.2 gal
